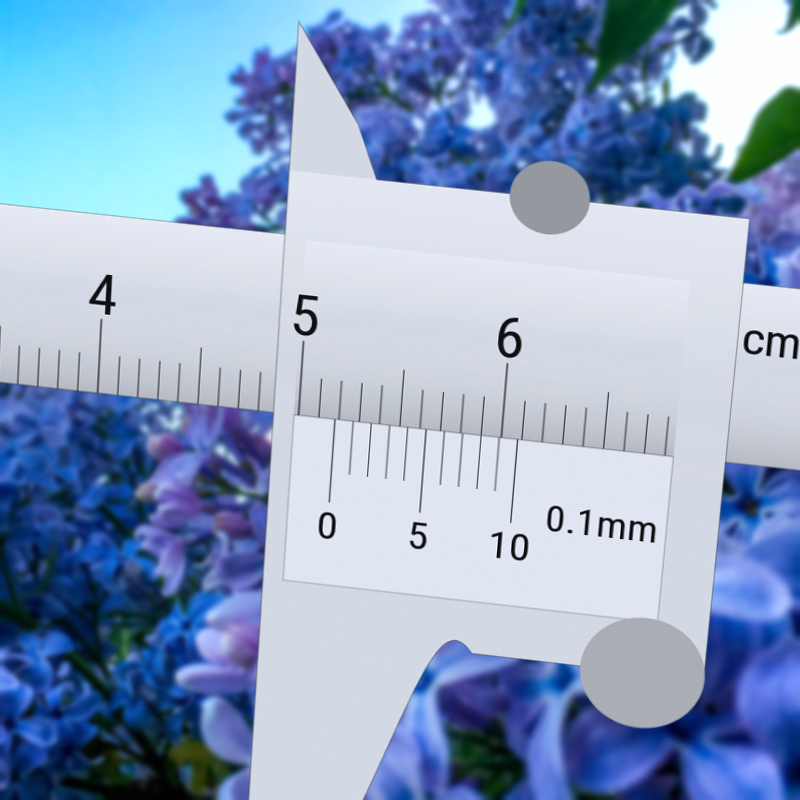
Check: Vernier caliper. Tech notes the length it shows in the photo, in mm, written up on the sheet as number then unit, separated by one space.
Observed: 51.8 mm
